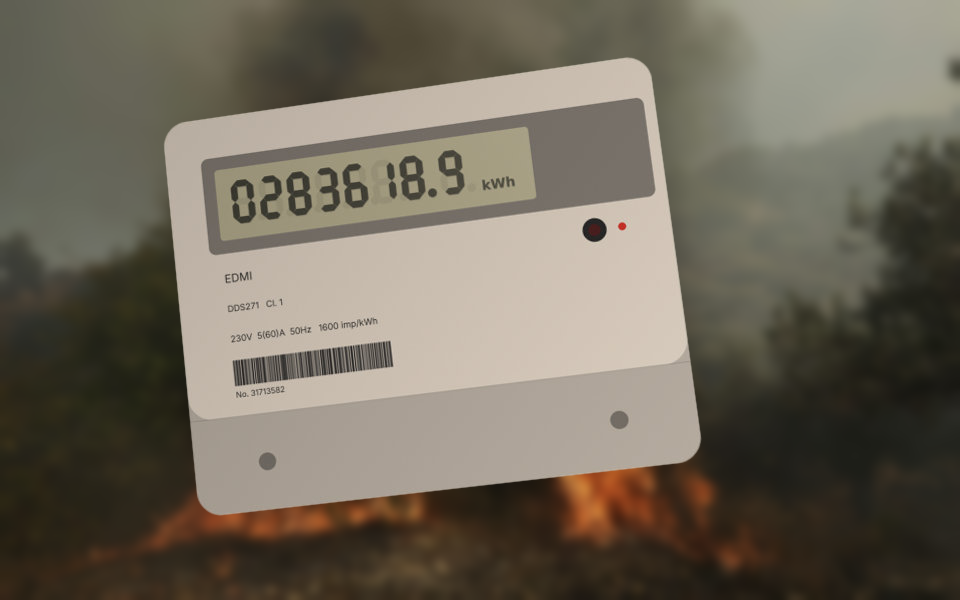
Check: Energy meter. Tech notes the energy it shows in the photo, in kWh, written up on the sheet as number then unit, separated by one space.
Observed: 283618.9 kWh
